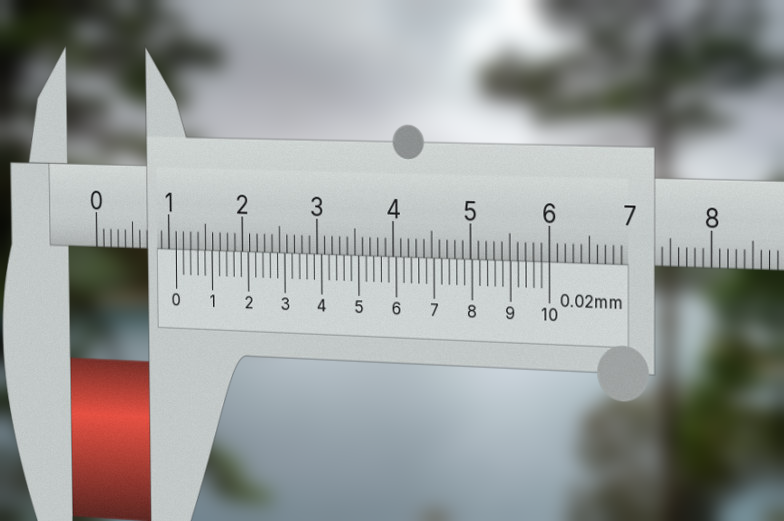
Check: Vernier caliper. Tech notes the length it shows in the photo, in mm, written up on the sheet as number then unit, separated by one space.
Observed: 11.0 mm
